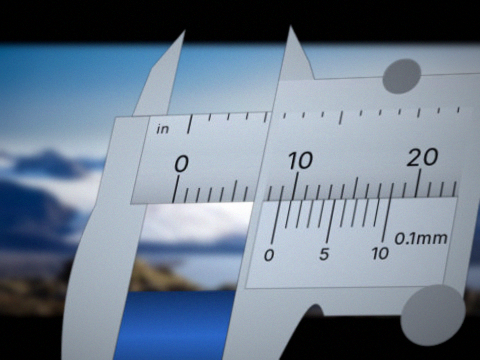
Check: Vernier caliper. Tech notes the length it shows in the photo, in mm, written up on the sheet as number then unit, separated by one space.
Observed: 9.0 mm
